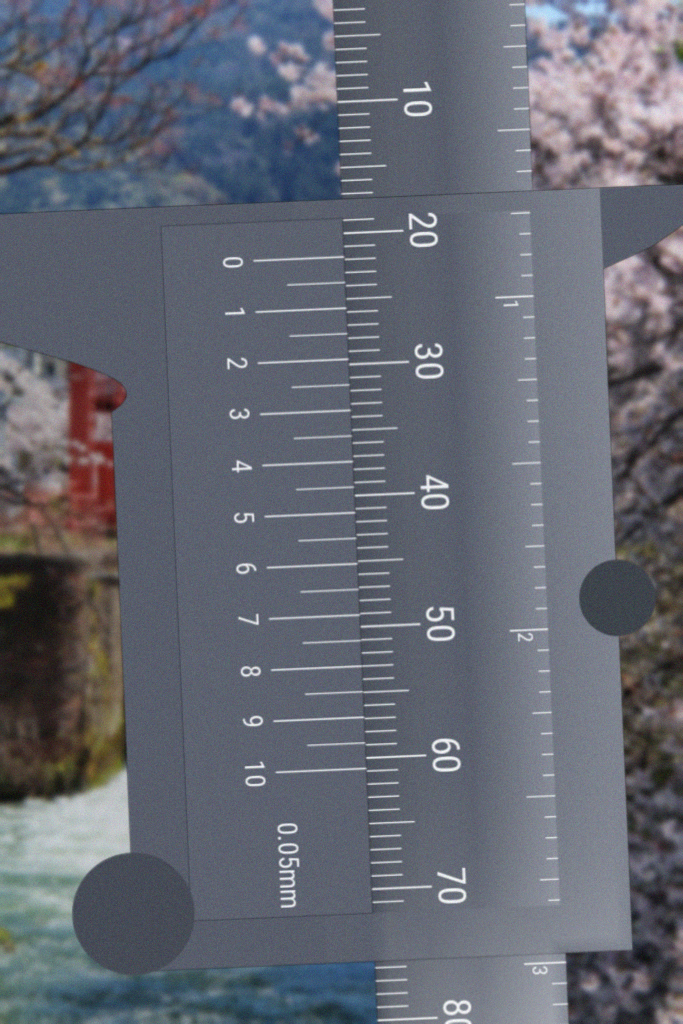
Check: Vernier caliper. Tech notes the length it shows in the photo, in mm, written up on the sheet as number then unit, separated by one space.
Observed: 21.8 mm
